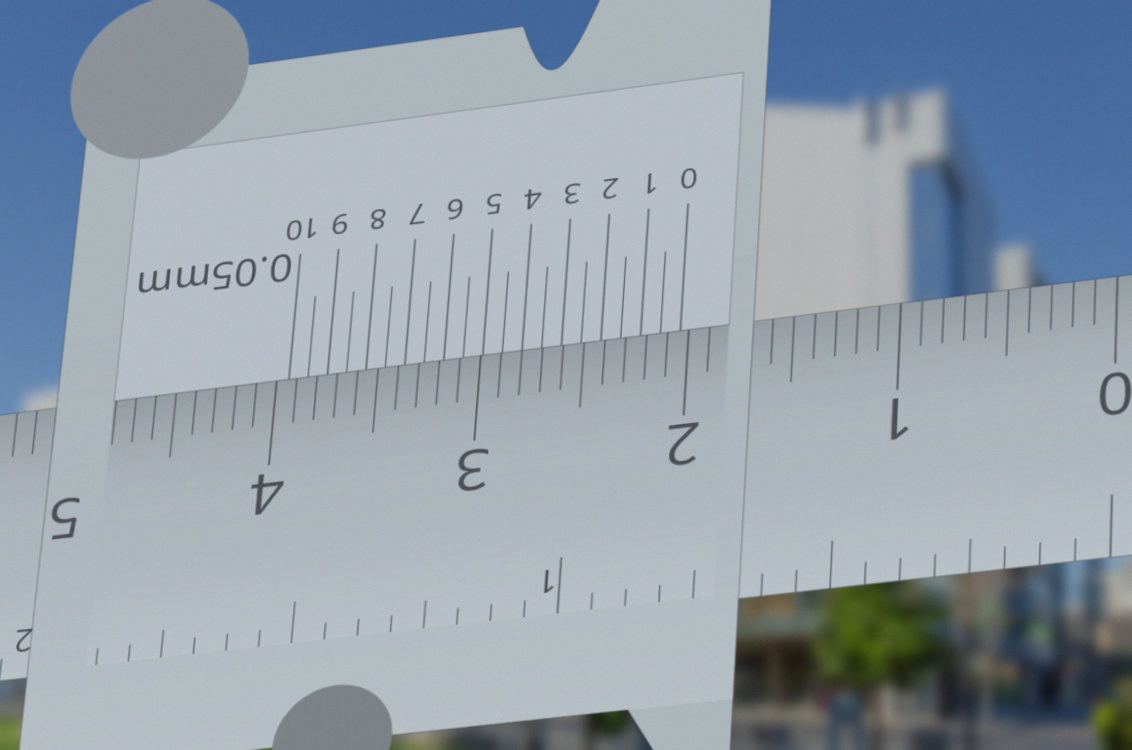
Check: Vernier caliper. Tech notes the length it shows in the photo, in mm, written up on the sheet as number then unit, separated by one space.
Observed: 20.4 mm
